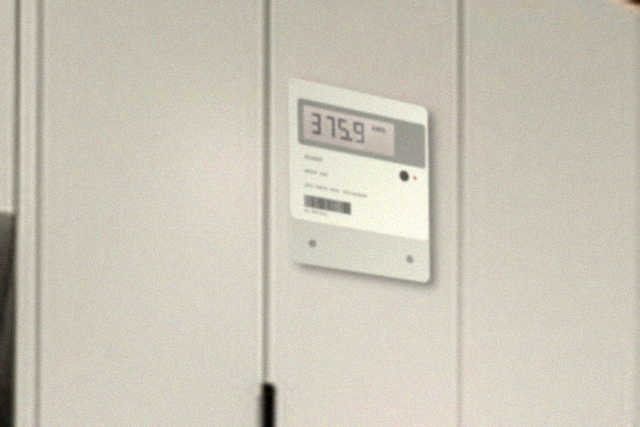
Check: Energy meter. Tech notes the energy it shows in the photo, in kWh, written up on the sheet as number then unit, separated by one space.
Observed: 375.9 kWh
